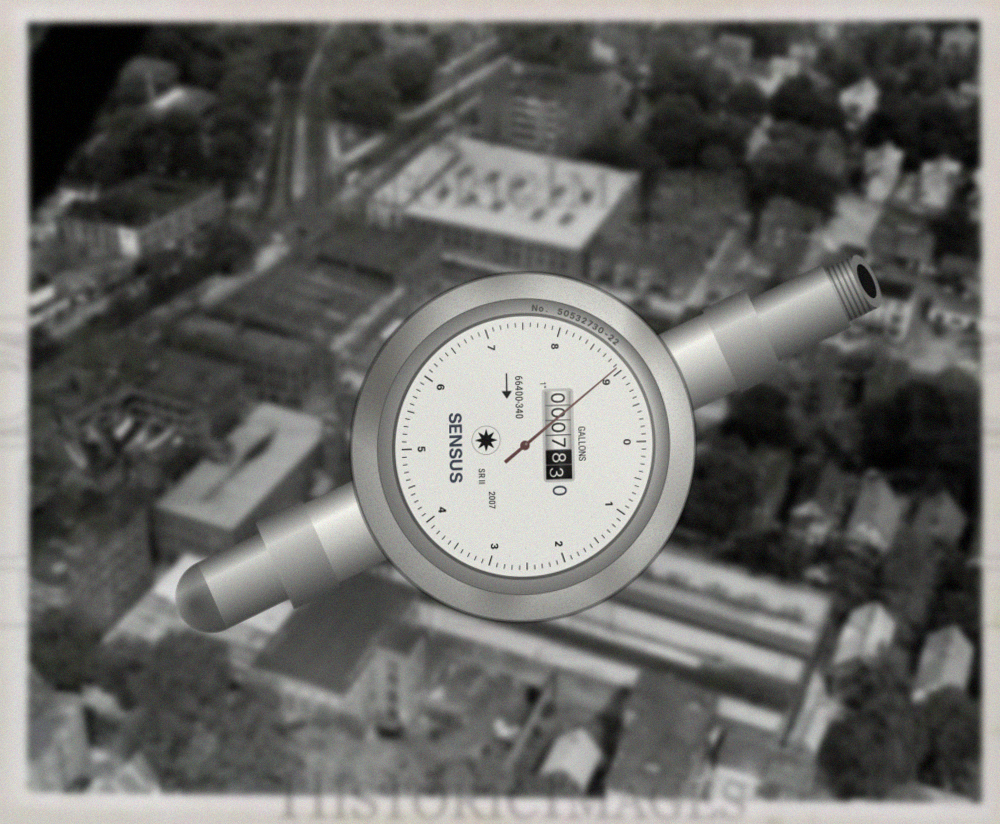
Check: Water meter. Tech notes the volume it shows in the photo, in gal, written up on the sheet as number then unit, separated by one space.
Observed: 7828.9 gal
